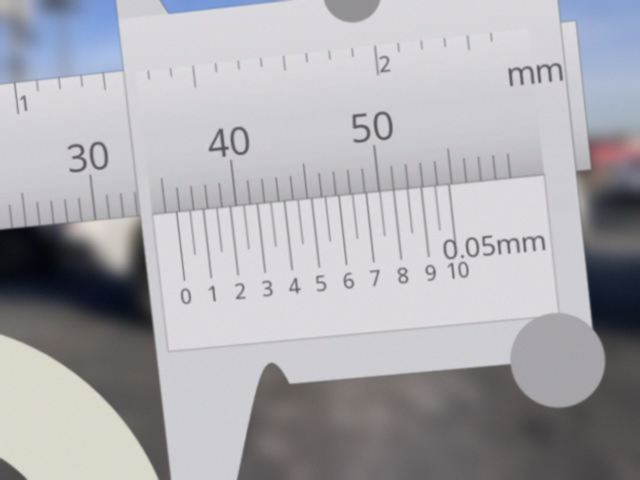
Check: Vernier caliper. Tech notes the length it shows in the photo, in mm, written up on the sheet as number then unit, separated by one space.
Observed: 35.8 mm
